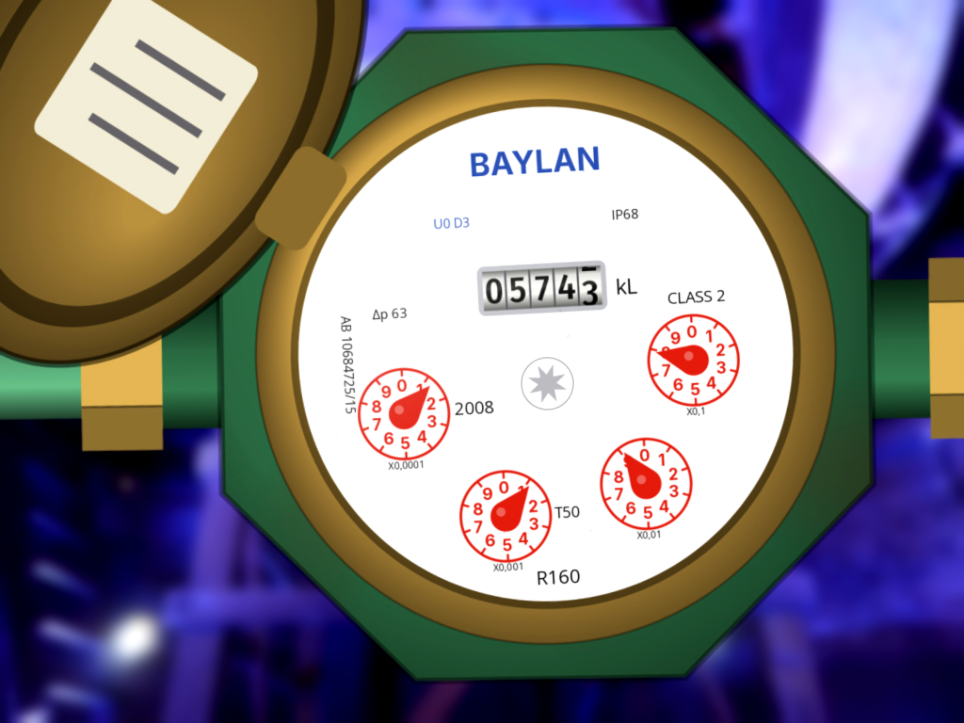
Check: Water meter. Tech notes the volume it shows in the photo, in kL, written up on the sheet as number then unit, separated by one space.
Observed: 5742.7911 kL
